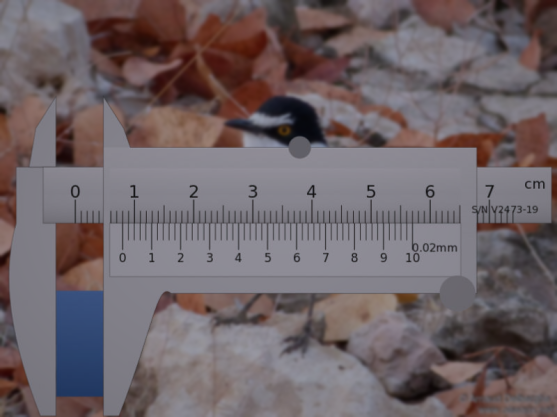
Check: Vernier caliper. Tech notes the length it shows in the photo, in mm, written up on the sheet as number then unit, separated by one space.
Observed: 8.0 mm
